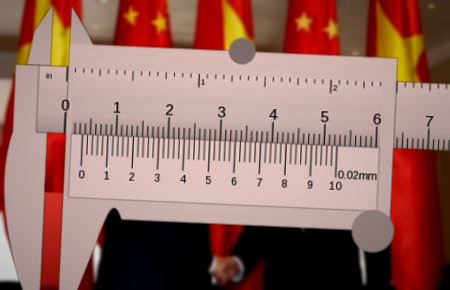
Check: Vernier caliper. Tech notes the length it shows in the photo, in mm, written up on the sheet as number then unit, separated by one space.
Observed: 3.5 mm
